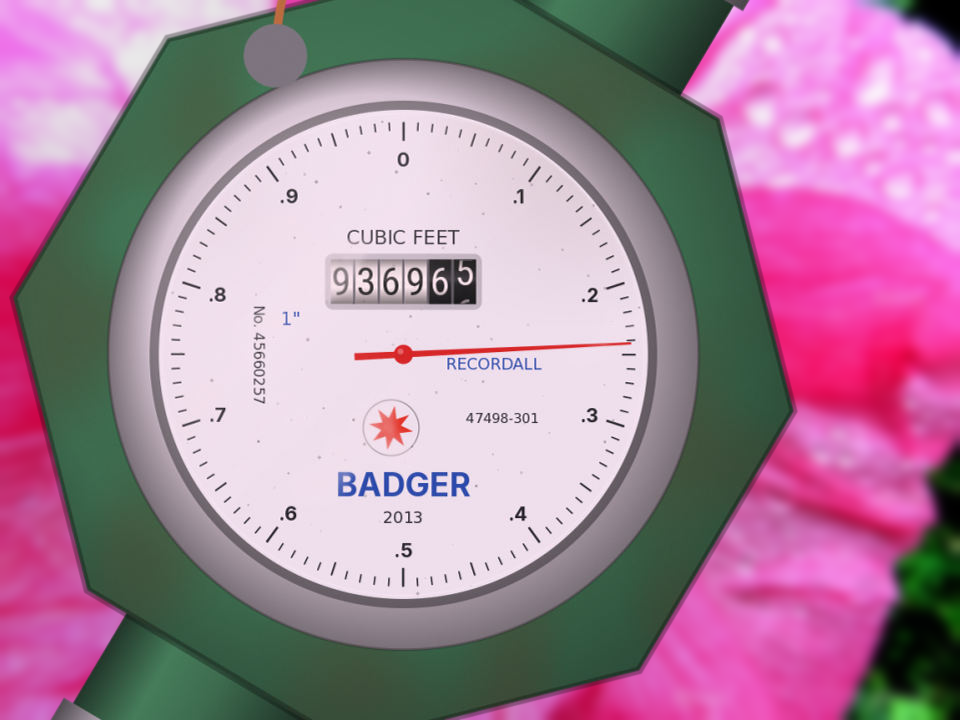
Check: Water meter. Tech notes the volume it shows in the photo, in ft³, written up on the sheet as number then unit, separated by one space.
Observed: 936965.24 ft³
